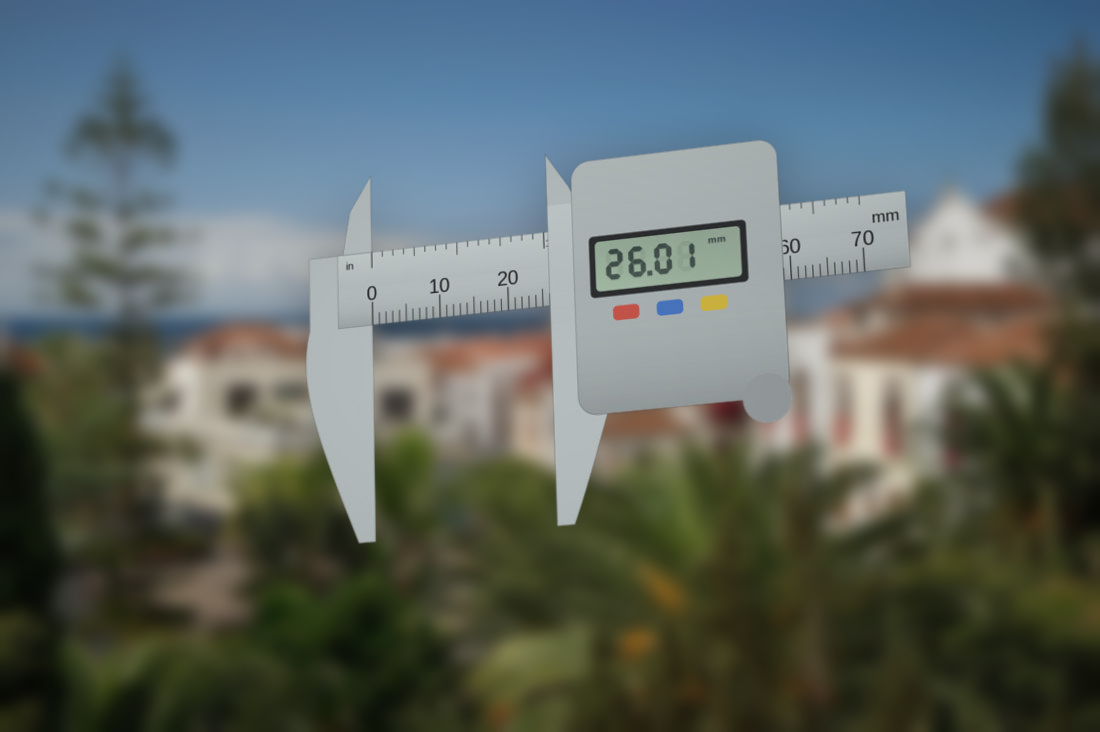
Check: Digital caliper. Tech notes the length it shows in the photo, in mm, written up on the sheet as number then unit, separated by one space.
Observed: 26.01 mm
